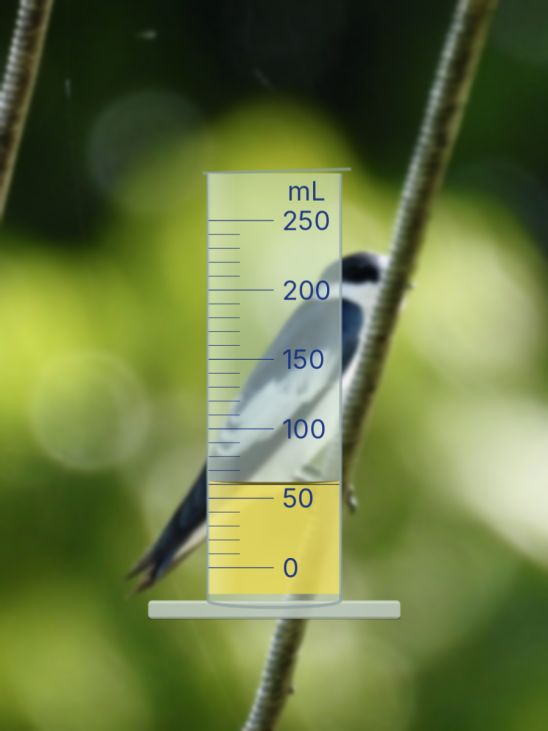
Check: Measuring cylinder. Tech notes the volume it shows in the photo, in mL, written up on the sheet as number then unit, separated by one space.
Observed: 60 mL
